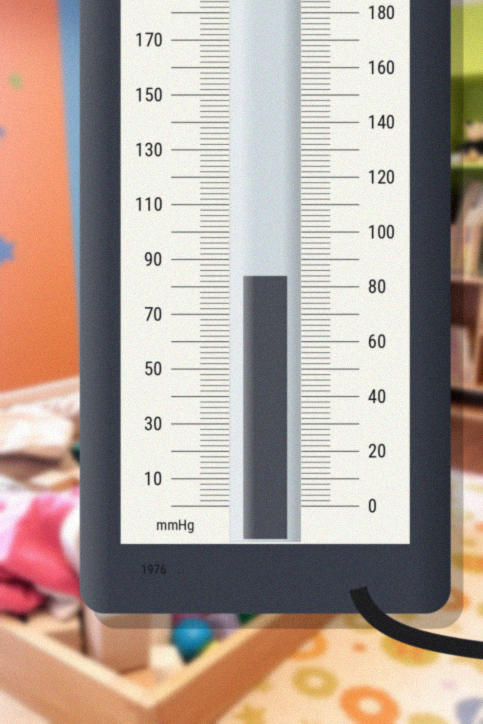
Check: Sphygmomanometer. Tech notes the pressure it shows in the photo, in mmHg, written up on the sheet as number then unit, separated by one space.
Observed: 84 mmHg
